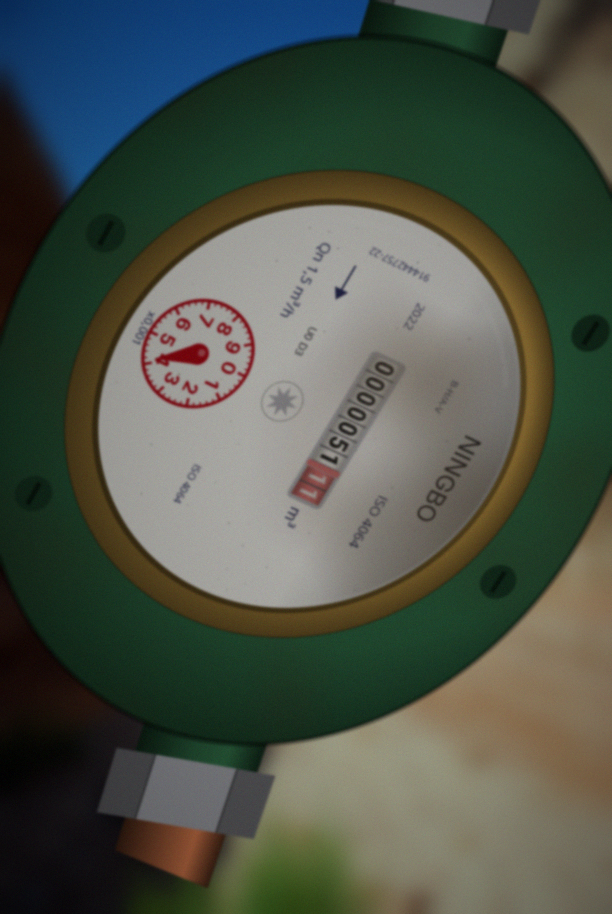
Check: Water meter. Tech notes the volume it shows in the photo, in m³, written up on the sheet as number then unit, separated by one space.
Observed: 51.114 m³
